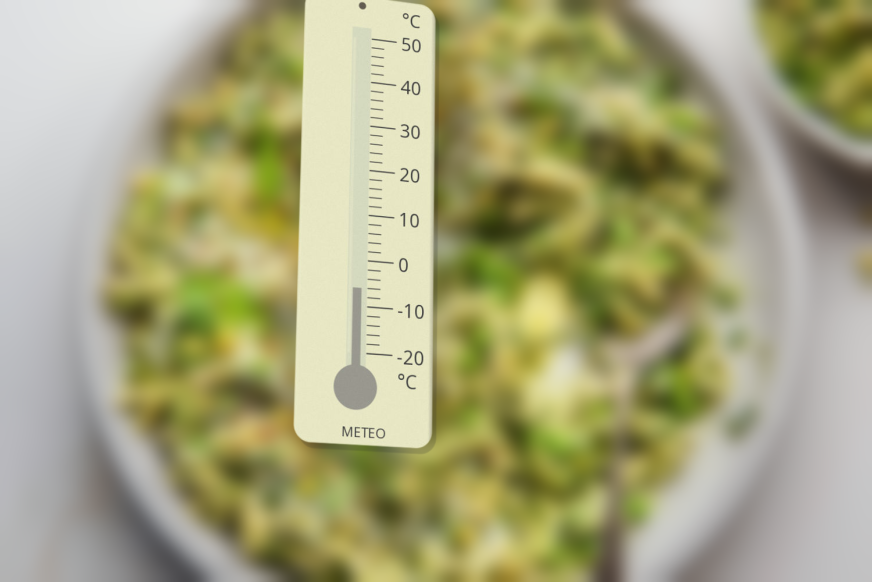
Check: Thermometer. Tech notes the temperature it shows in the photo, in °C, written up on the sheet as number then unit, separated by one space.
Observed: -6 °C
